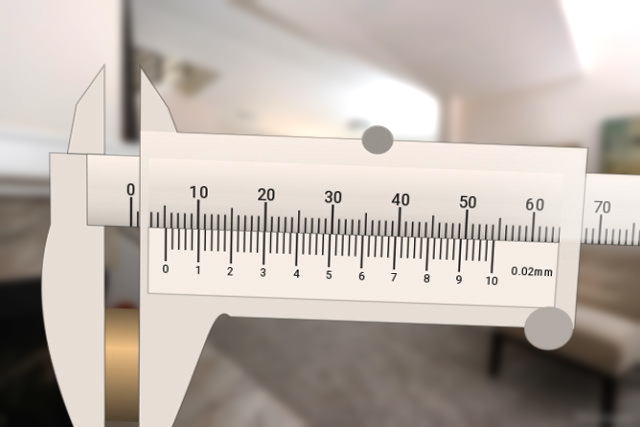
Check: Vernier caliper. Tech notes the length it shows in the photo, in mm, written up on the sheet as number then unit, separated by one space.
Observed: 5.2 mm
